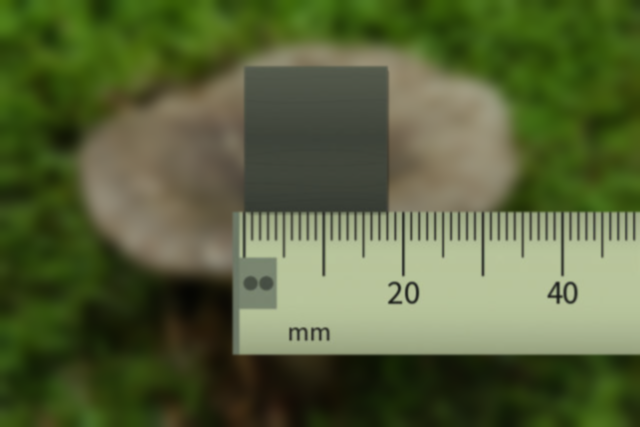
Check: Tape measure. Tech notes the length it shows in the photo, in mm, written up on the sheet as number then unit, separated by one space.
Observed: 18 mm
